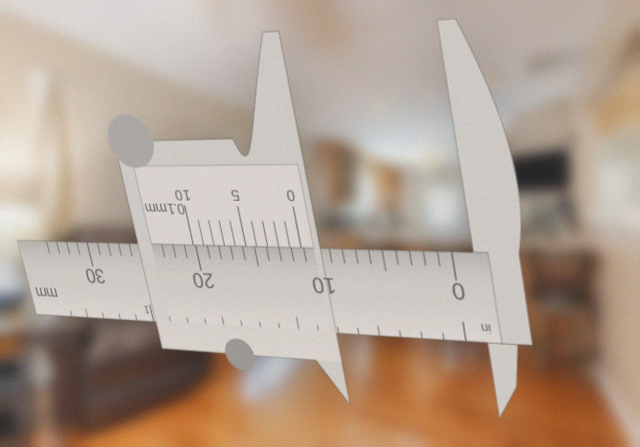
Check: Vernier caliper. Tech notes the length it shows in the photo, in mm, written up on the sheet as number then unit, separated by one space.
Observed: 11.2 mm
